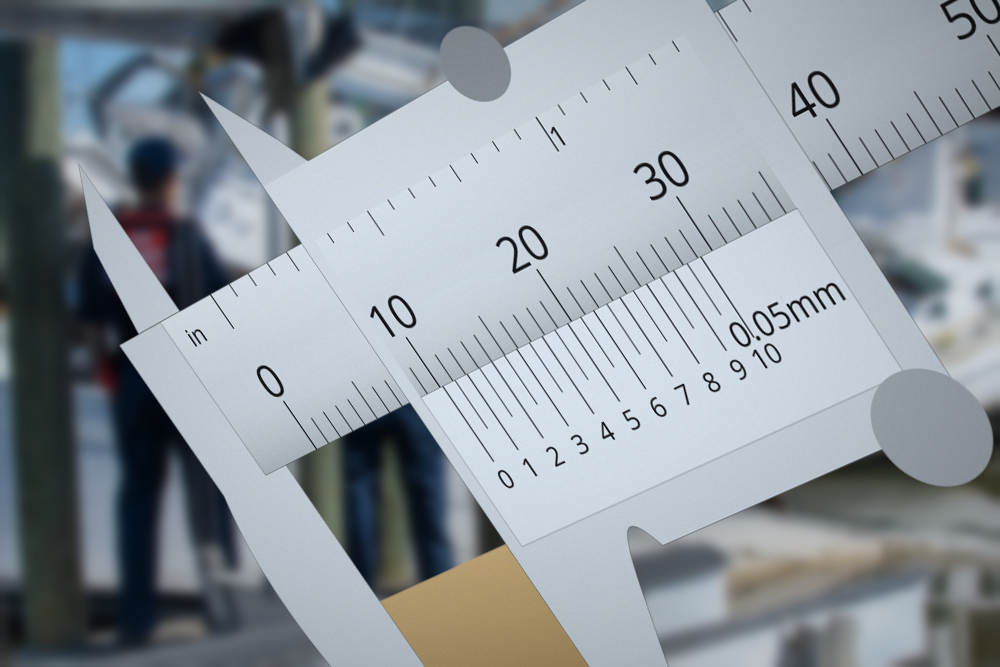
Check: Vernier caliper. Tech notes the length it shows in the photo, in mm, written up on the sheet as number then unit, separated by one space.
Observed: 10.2 mm
